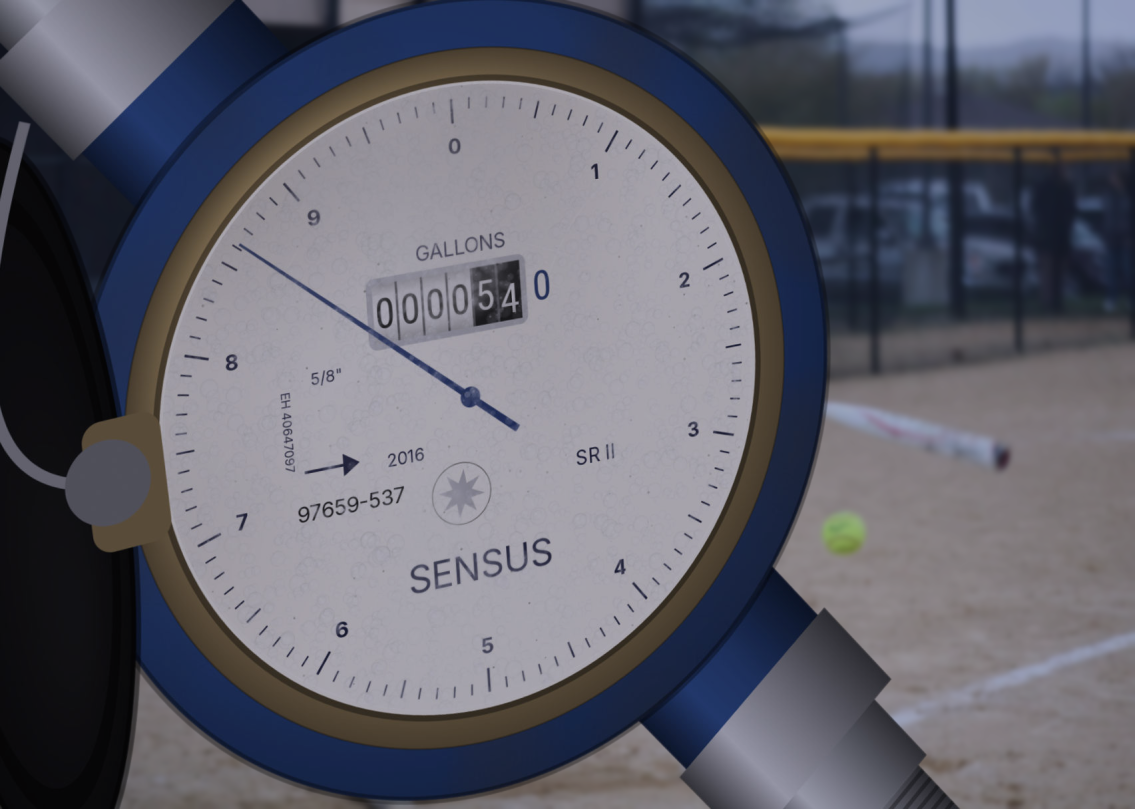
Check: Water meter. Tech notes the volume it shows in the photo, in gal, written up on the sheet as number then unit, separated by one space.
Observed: 538.6 gal
